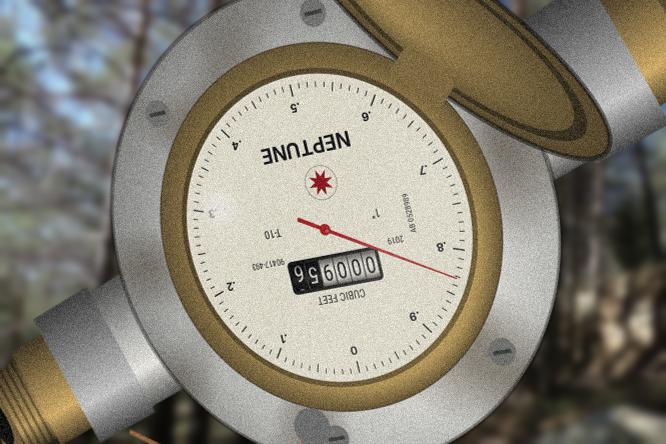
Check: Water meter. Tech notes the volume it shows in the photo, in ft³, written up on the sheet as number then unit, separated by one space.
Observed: 955.83 ft³
